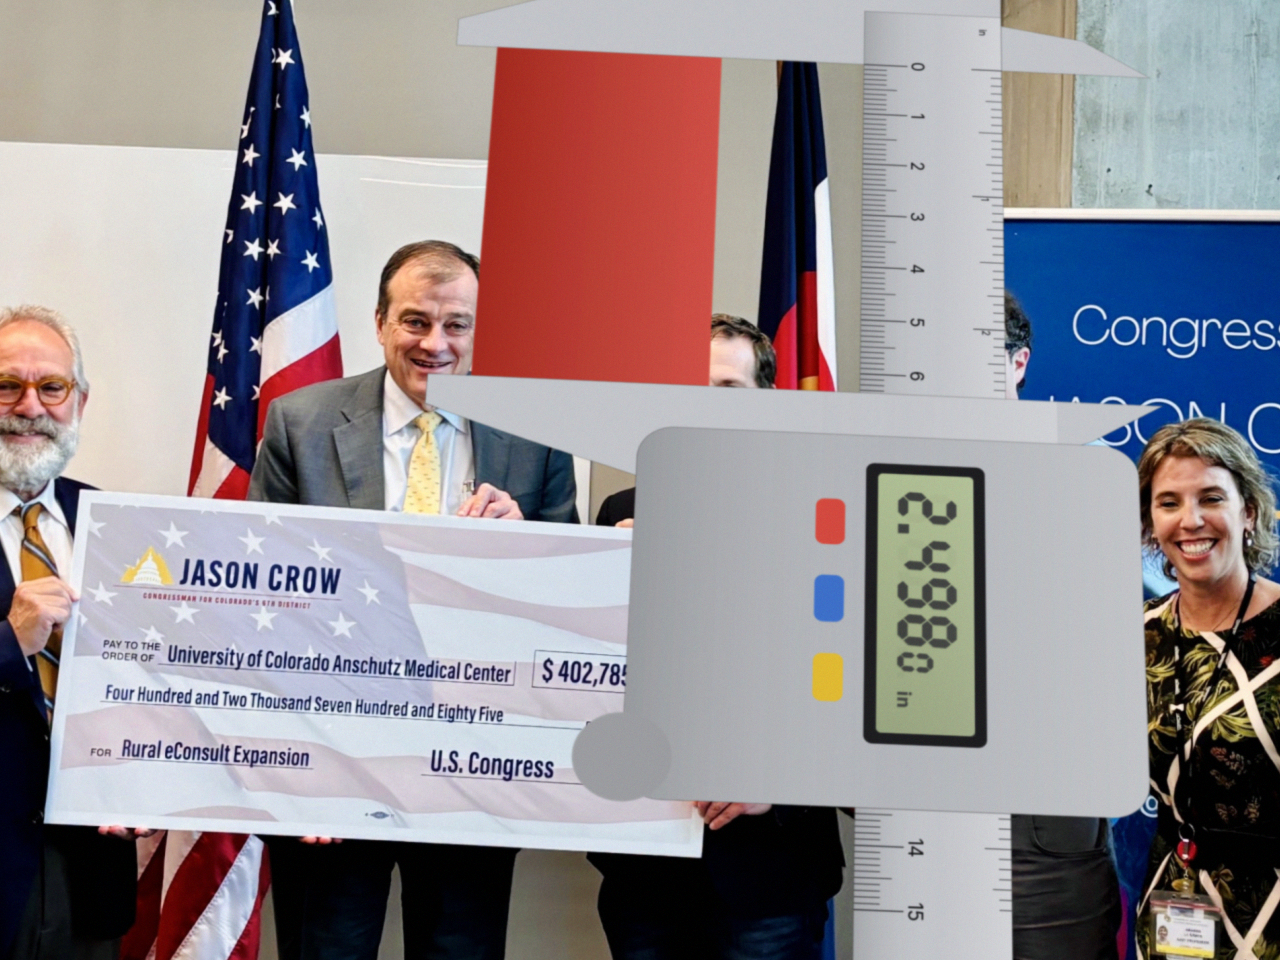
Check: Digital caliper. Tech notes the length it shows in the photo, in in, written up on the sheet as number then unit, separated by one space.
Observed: 2.4980 in
